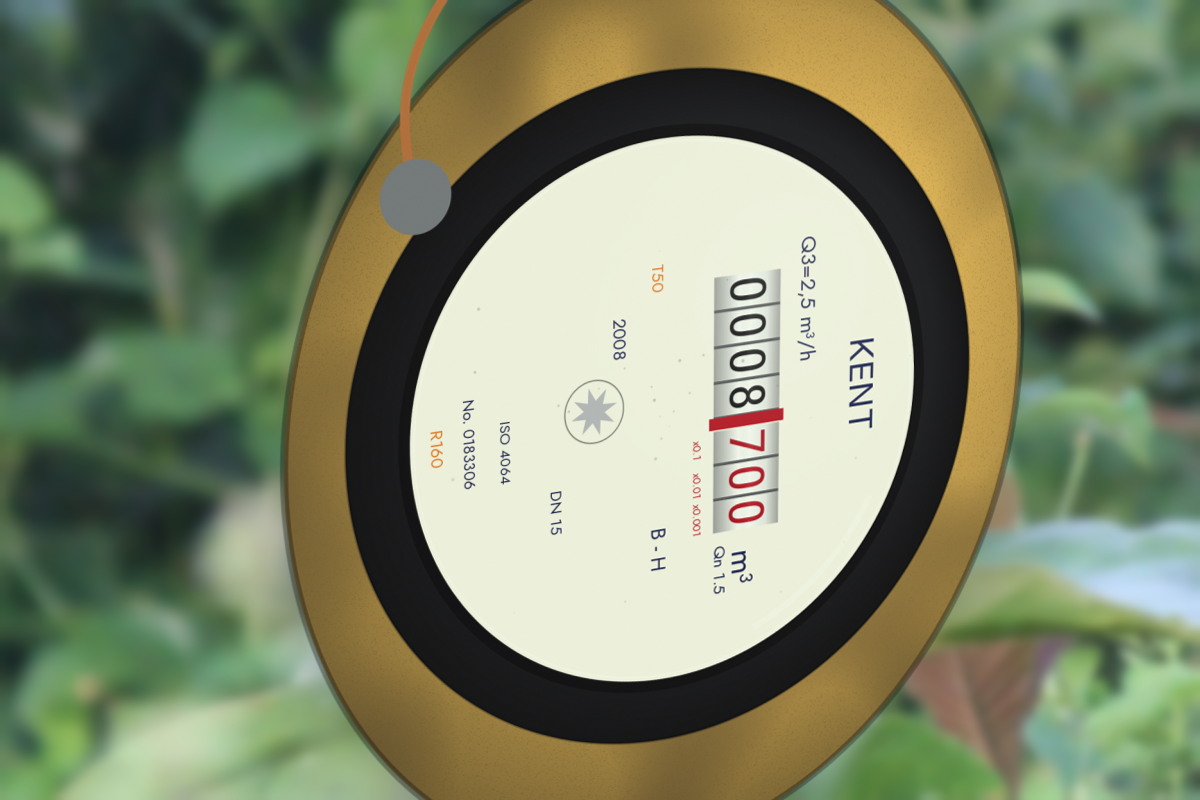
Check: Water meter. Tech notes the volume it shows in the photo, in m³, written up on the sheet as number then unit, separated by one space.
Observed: 8.700 m³
